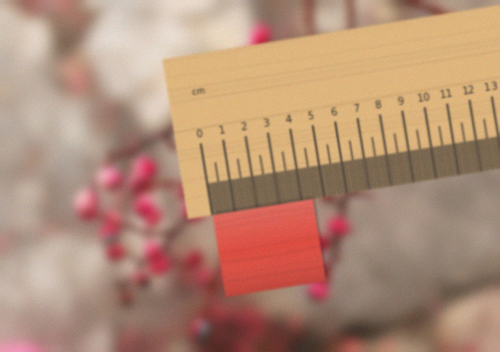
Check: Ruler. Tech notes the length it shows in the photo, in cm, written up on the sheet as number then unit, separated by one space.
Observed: 4.5 cm
